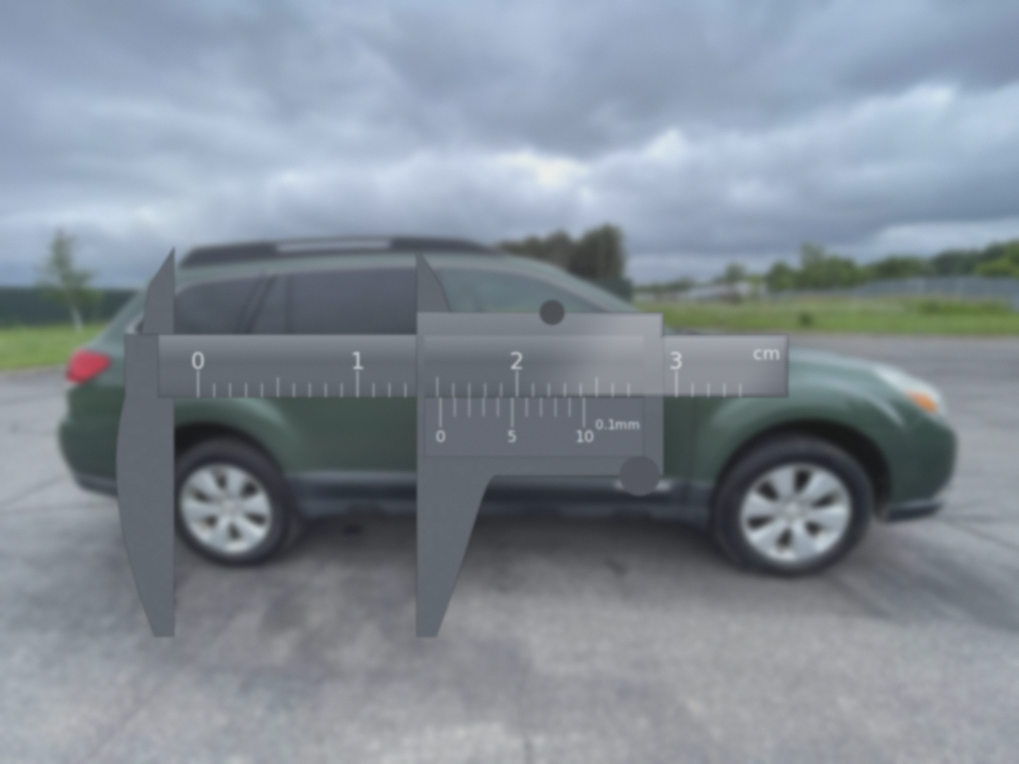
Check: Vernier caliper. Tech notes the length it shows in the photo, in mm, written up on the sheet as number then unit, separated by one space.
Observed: 15.2 mm
